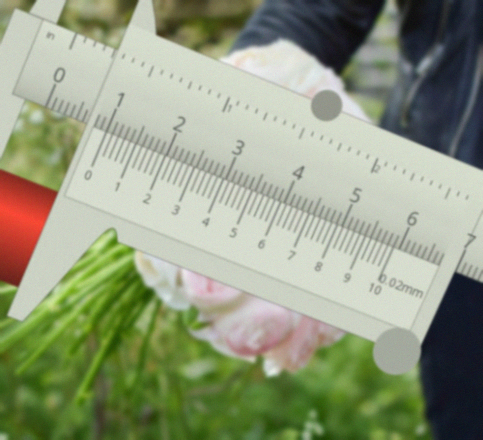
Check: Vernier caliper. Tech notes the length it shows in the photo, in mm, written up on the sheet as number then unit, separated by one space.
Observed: 10.0 mm
